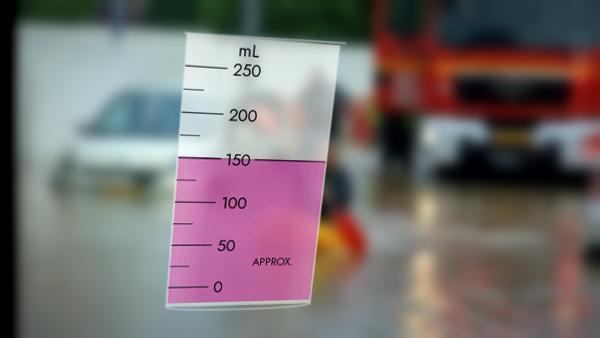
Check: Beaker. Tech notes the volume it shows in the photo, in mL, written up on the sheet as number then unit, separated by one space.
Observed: 150 mL
